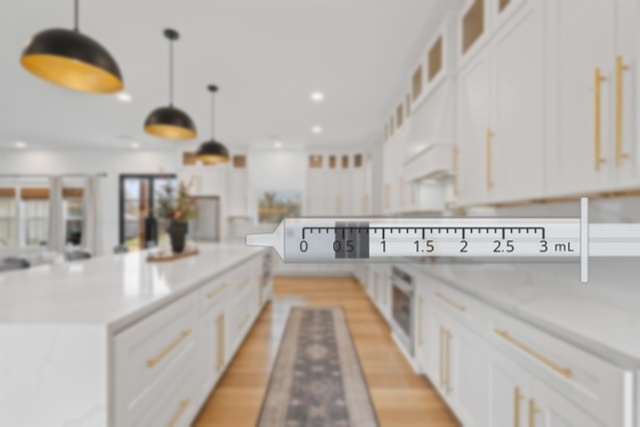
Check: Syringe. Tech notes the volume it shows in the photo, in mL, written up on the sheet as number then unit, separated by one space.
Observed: 0.4 mL
